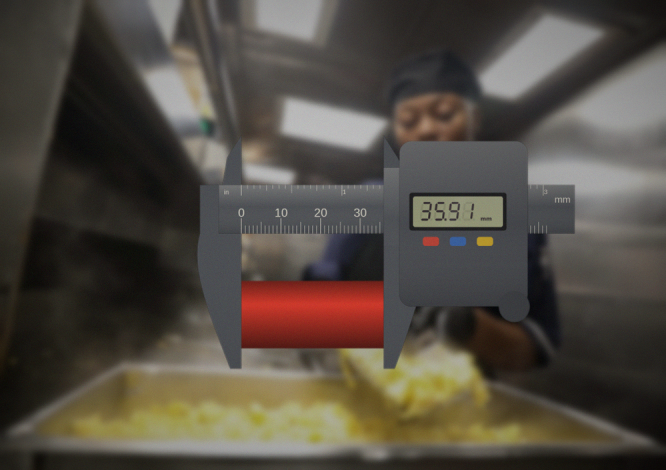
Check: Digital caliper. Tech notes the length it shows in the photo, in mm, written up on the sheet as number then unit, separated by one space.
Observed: 35.91 mm
